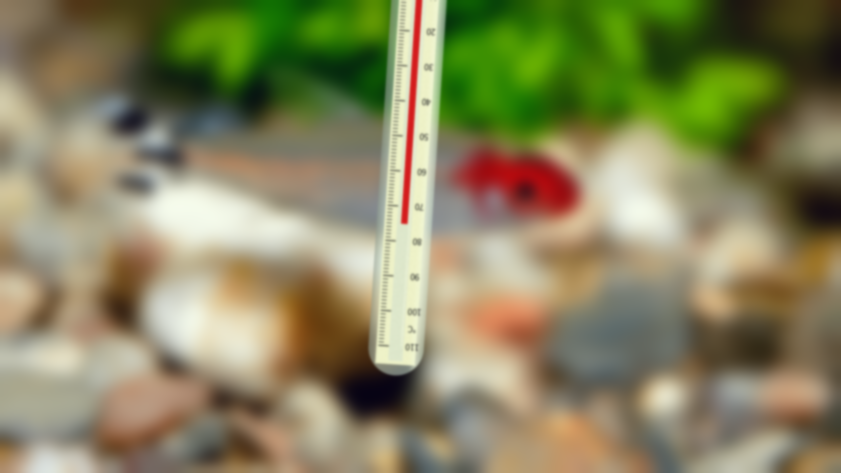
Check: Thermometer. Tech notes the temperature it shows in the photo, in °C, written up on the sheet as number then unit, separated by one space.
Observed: 75 °C
